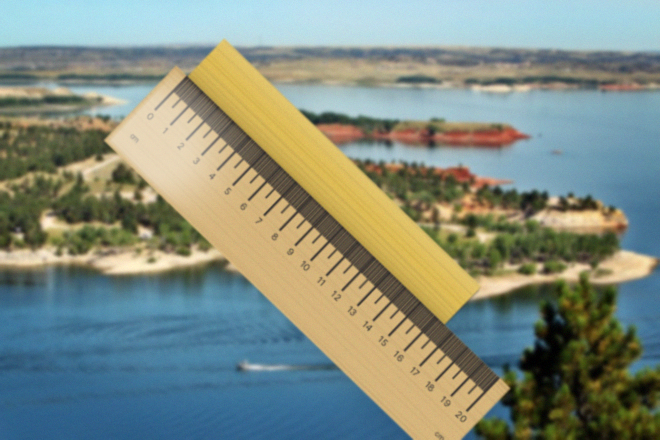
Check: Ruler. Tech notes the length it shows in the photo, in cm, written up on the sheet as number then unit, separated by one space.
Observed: 16.5 cm
